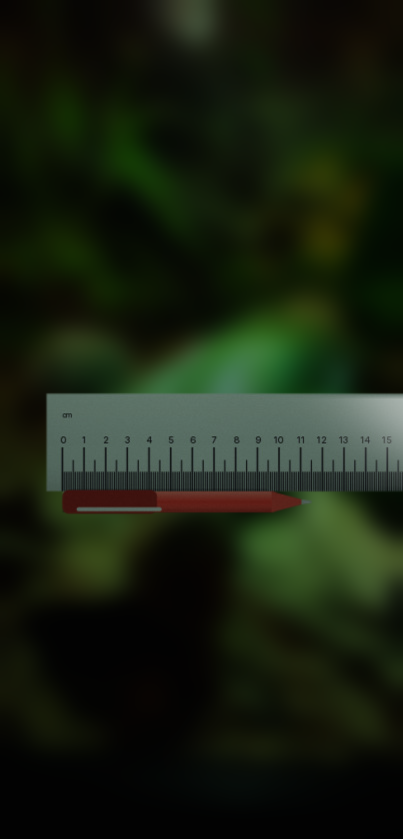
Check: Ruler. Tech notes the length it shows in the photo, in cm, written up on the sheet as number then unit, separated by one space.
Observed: 11.5 cm
